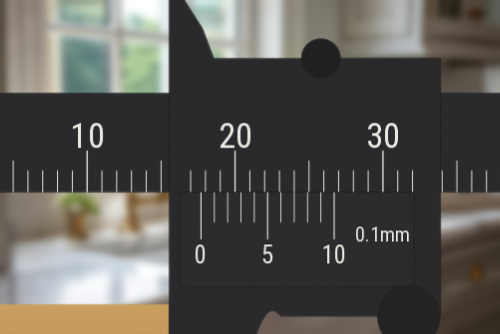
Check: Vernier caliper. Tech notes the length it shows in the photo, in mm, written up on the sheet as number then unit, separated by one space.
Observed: 17.7 mm
